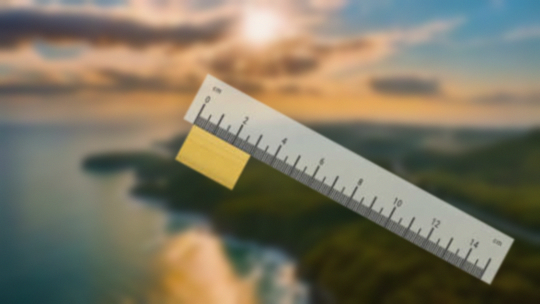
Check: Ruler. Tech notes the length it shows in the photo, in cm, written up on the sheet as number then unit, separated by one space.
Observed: 3 cm
